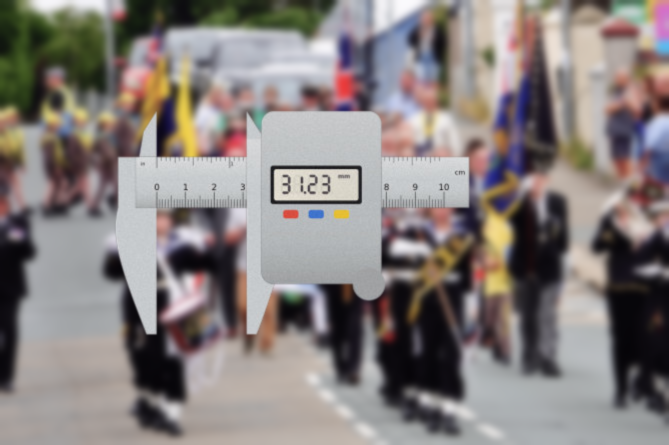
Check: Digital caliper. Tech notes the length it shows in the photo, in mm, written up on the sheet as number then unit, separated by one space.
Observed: 31.23 mm
